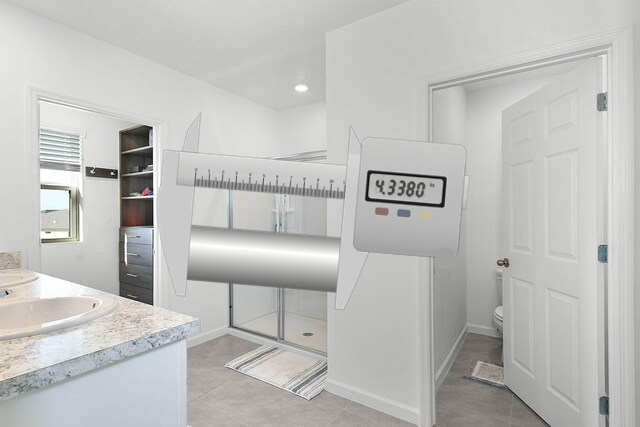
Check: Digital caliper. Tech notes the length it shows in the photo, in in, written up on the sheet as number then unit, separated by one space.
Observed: 4.3380 in
